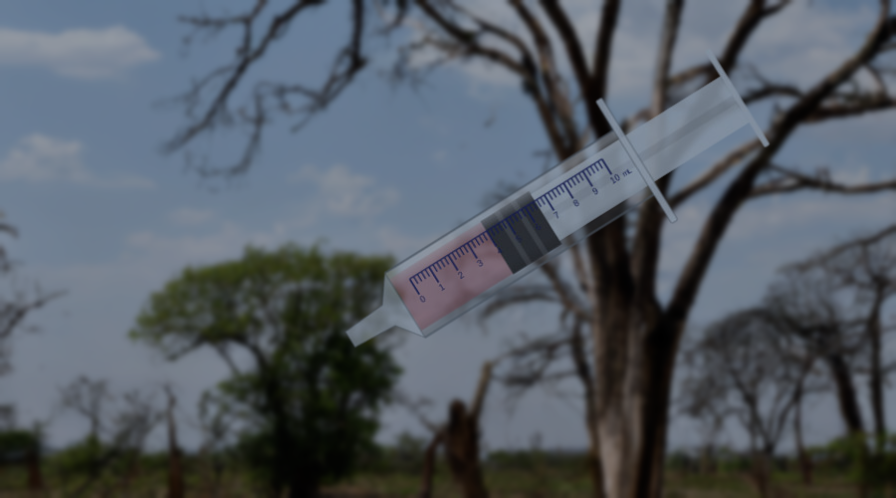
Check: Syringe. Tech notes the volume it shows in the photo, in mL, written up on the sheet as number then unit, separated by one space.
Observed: 4 mL
